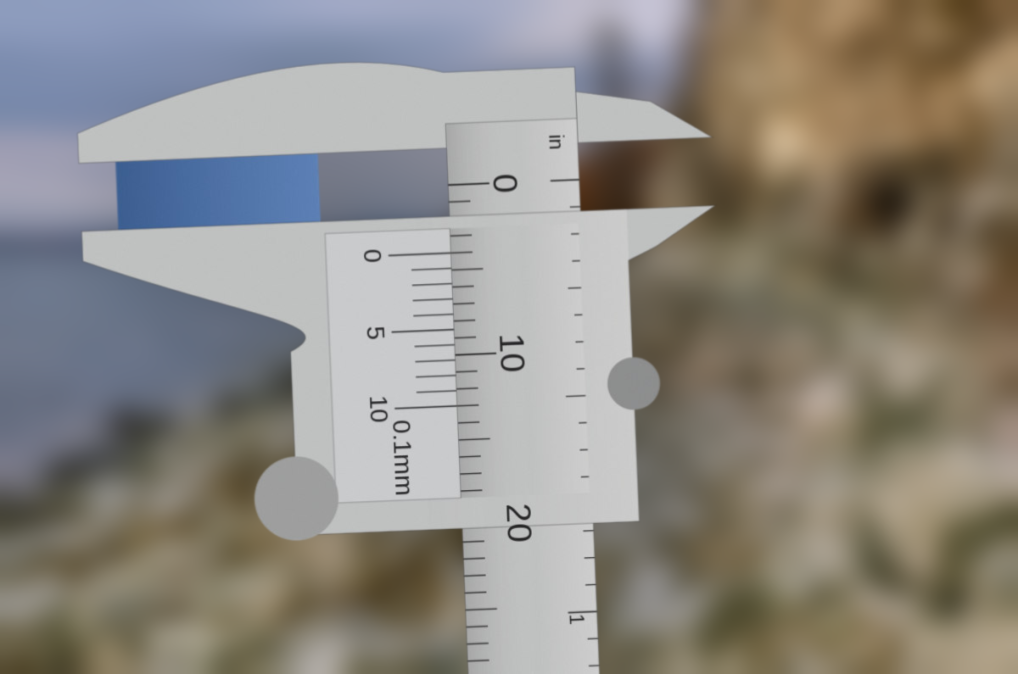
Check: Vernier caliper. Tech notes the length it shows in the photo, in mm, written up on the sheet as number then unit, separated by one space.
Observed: 4.0 mm
